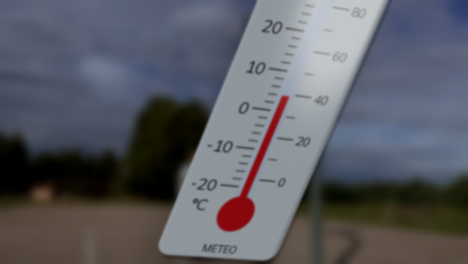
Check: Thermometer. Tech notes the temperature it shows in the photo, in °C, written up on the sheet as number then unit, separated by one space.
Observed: 4 °C
